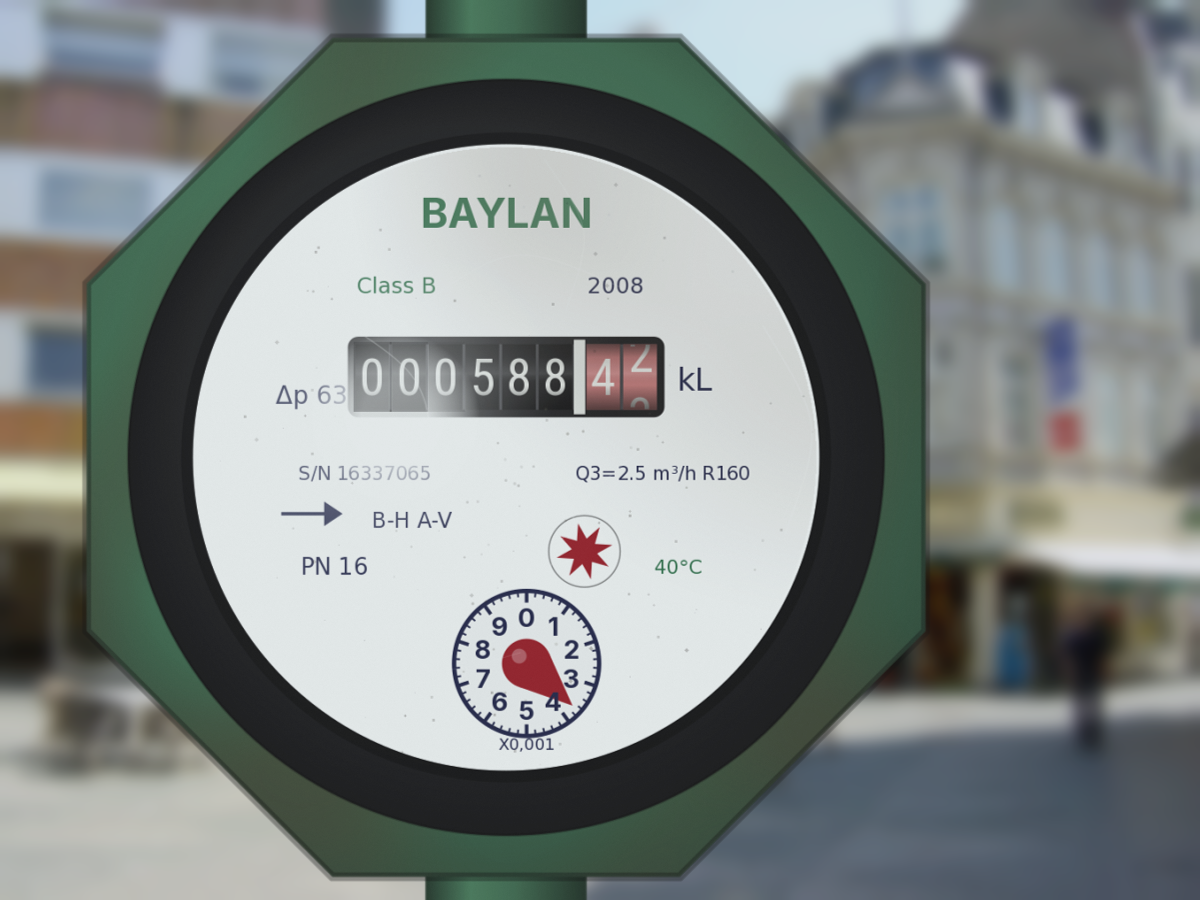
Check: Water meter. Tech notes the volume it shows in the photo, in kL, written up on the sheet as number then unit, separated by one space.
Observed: 588.423 kL
